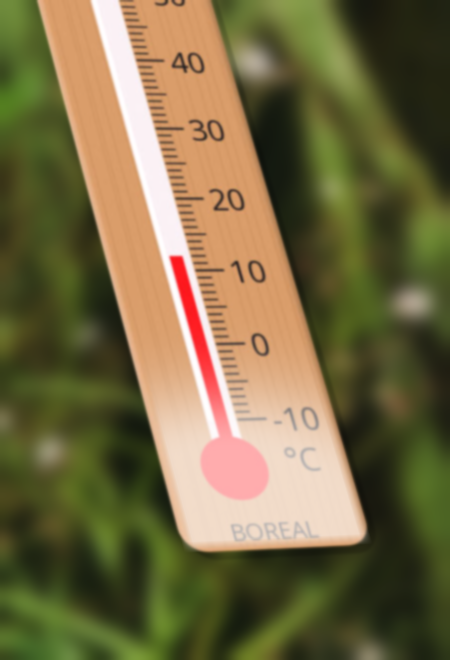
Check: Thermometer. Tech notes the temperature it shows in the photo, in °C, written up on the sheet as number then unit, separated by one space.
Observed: 12 °C
